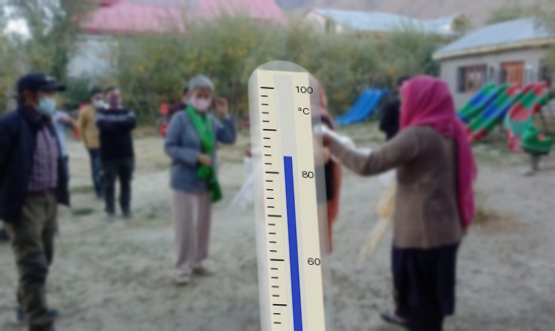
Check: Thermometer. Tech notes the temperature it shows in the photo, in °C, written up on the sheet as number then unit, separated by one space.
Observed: 84 °C
